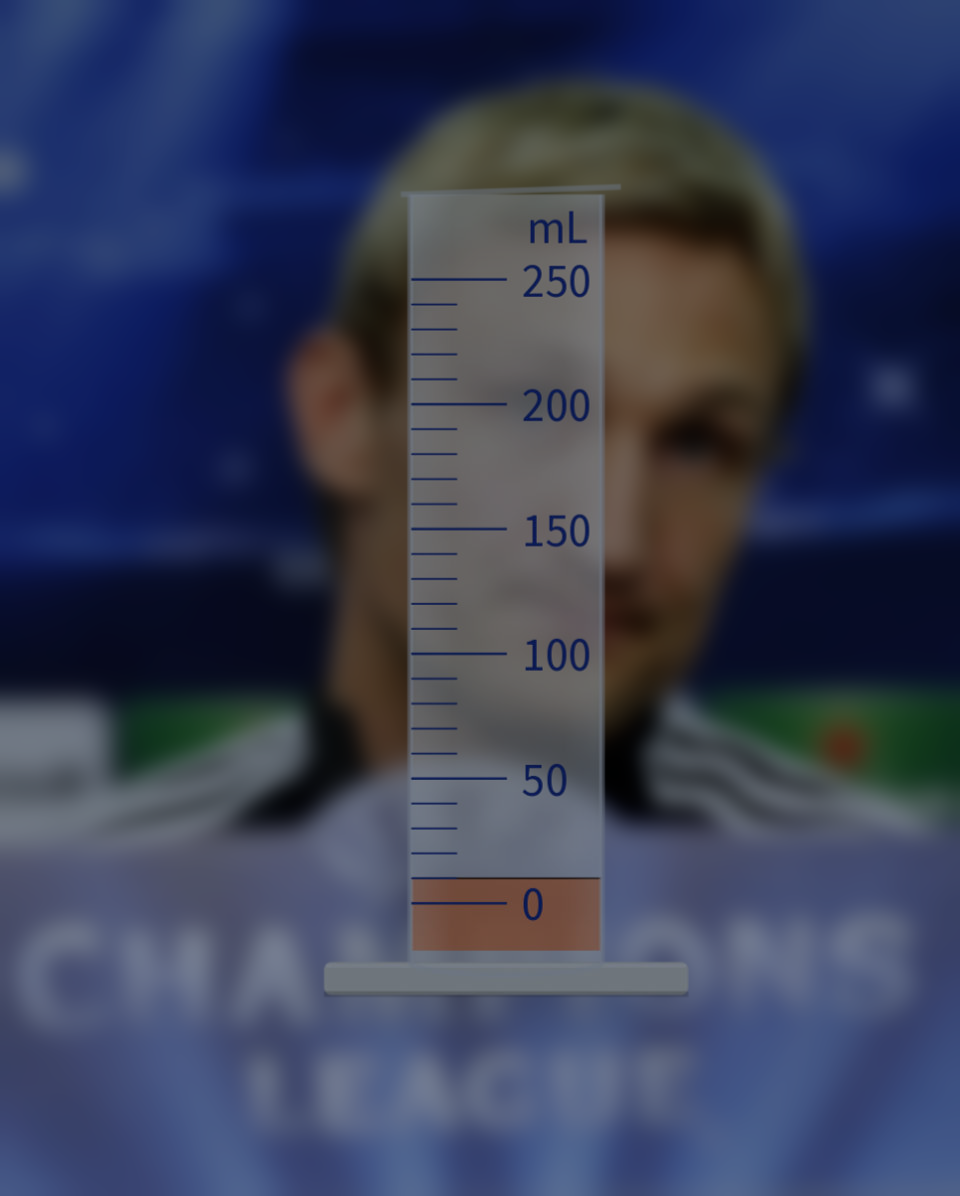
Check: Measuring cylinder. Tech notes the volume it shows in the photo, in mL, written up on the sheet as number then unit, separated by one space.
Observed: 10 mL
